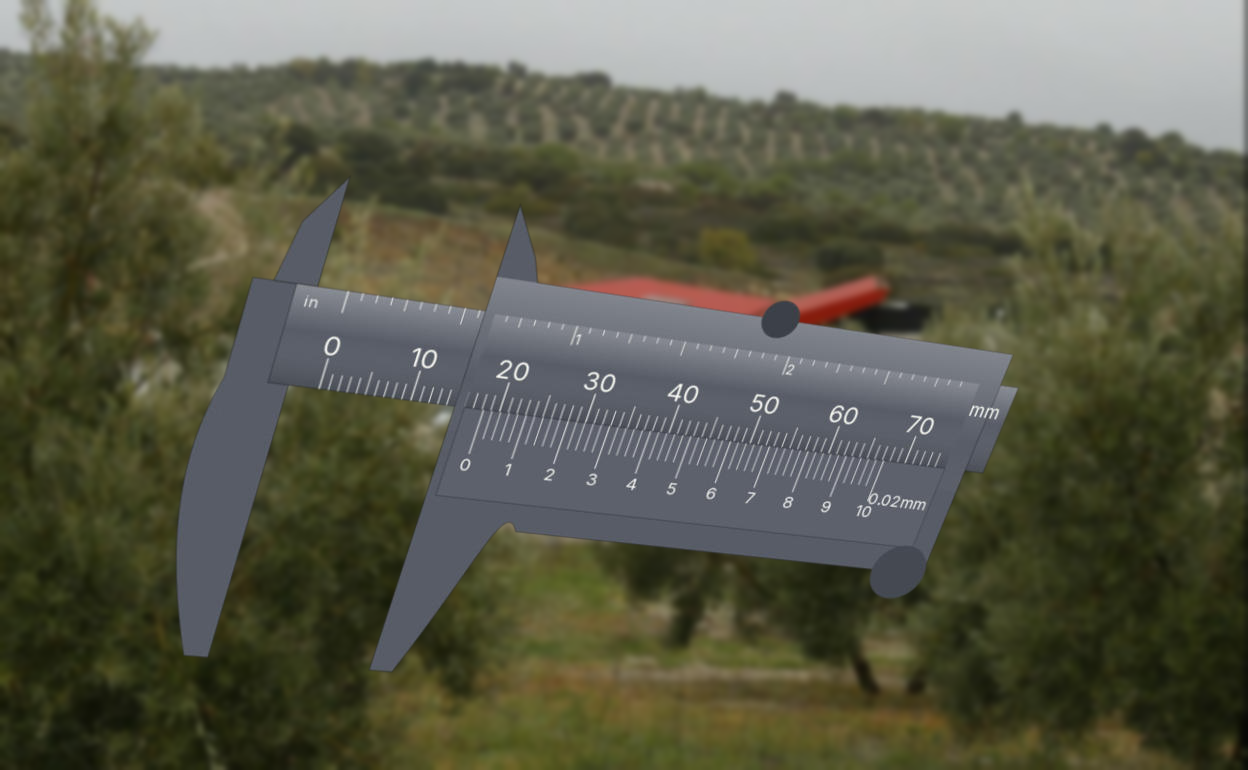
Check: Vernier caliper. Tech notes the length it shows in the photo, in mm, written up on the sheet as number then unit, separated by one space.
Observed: 18.2 mm
